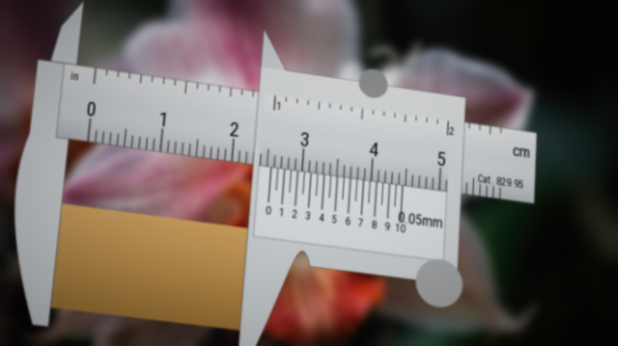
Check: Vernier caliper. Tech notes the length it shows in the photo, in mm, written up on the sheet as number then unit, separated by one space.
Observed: 25.6 mm
